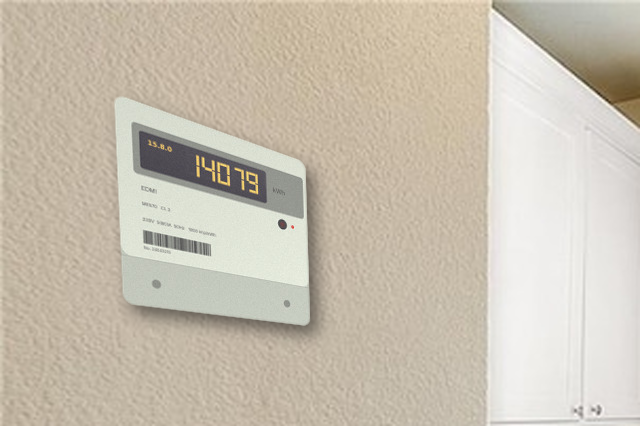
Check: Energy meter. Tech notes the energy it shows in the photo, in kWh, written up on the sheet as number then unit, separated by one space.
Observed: 14079 kWh
